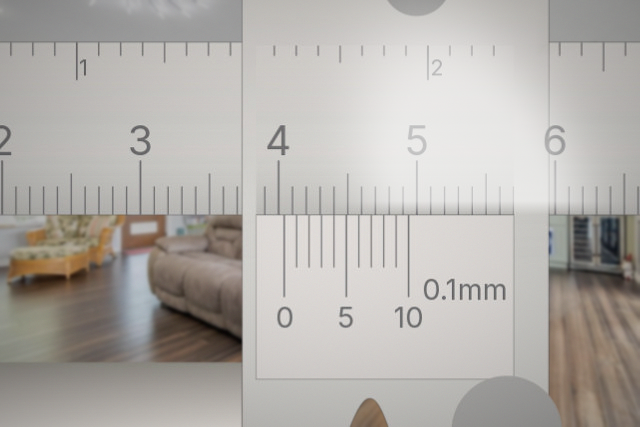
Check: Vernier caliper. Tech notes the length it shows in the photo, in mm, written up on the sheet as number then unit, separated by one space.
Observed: 40.4 mm
